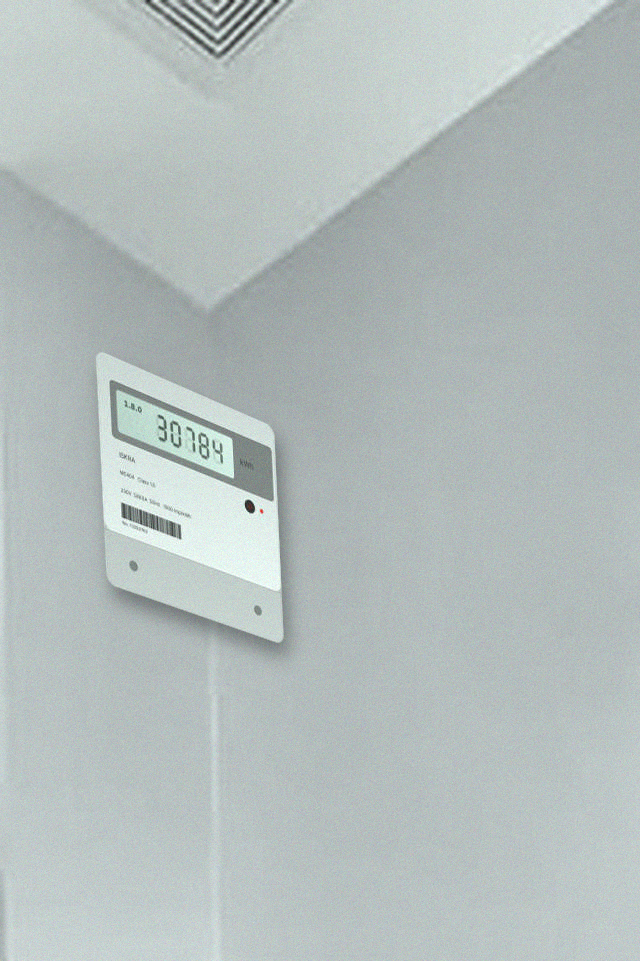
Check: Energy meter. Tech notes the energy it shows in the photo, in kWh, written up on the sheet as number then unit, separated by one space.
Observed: 30784 kWh
